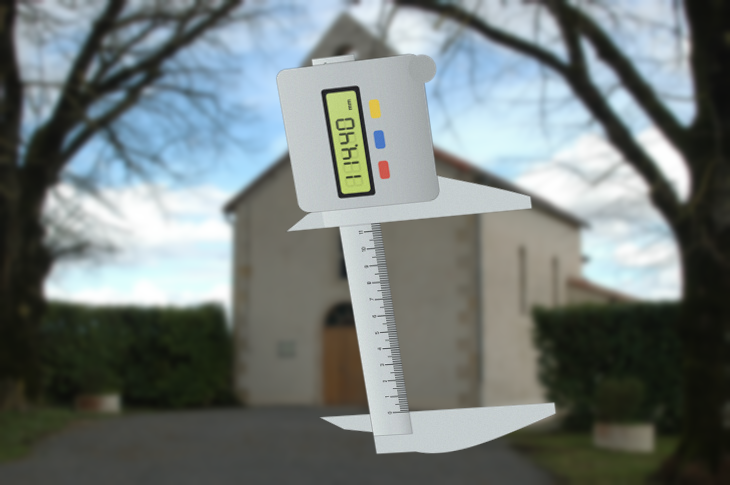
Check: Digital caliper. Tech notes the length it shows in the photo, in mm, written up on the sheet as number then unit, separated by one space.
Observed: 114.40 mm
